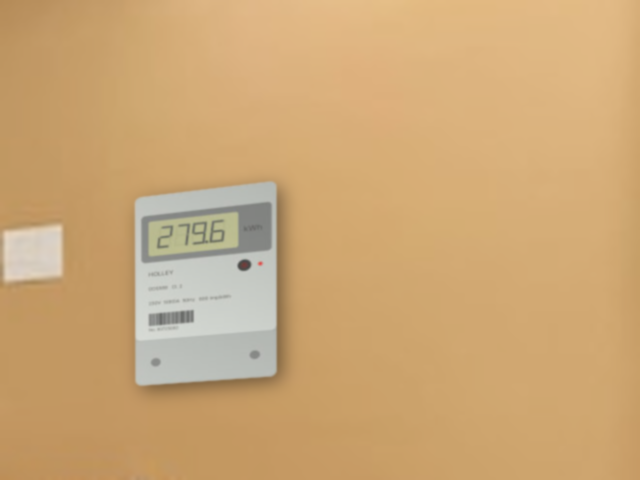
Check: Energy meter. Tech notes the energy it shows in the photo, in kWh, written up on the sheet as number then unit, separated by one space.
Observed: 279.6 kWh
